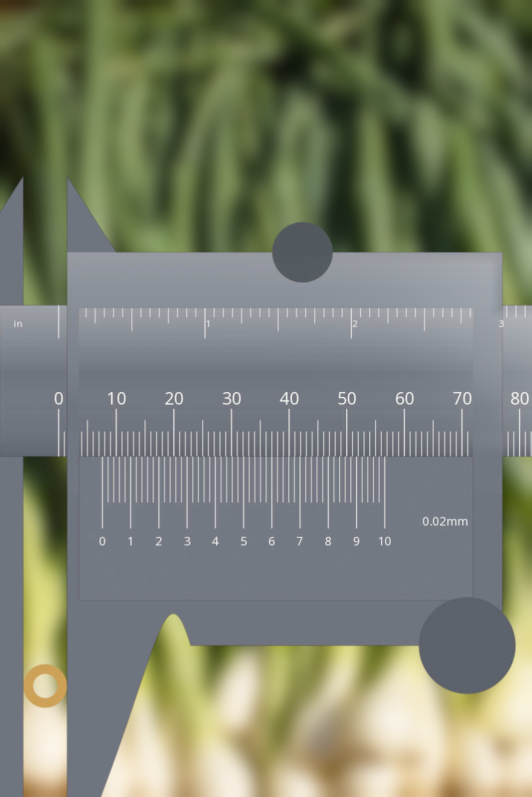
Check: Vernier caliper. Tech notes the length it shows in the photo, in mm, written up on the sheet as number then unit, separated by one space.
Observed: 7.6 mm
